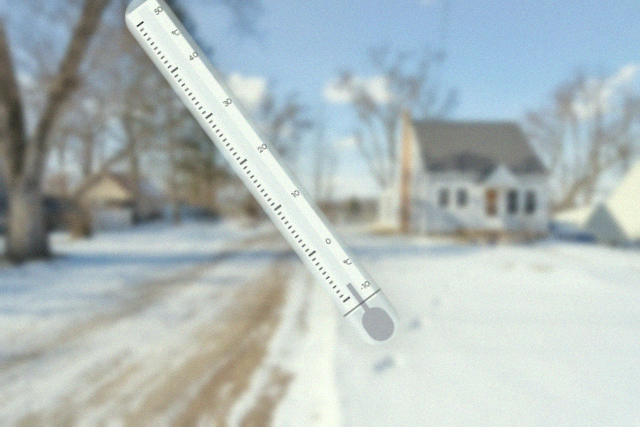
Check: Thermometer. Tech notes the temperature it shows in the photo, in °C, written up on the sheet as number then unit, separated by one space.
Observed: -8 °C
